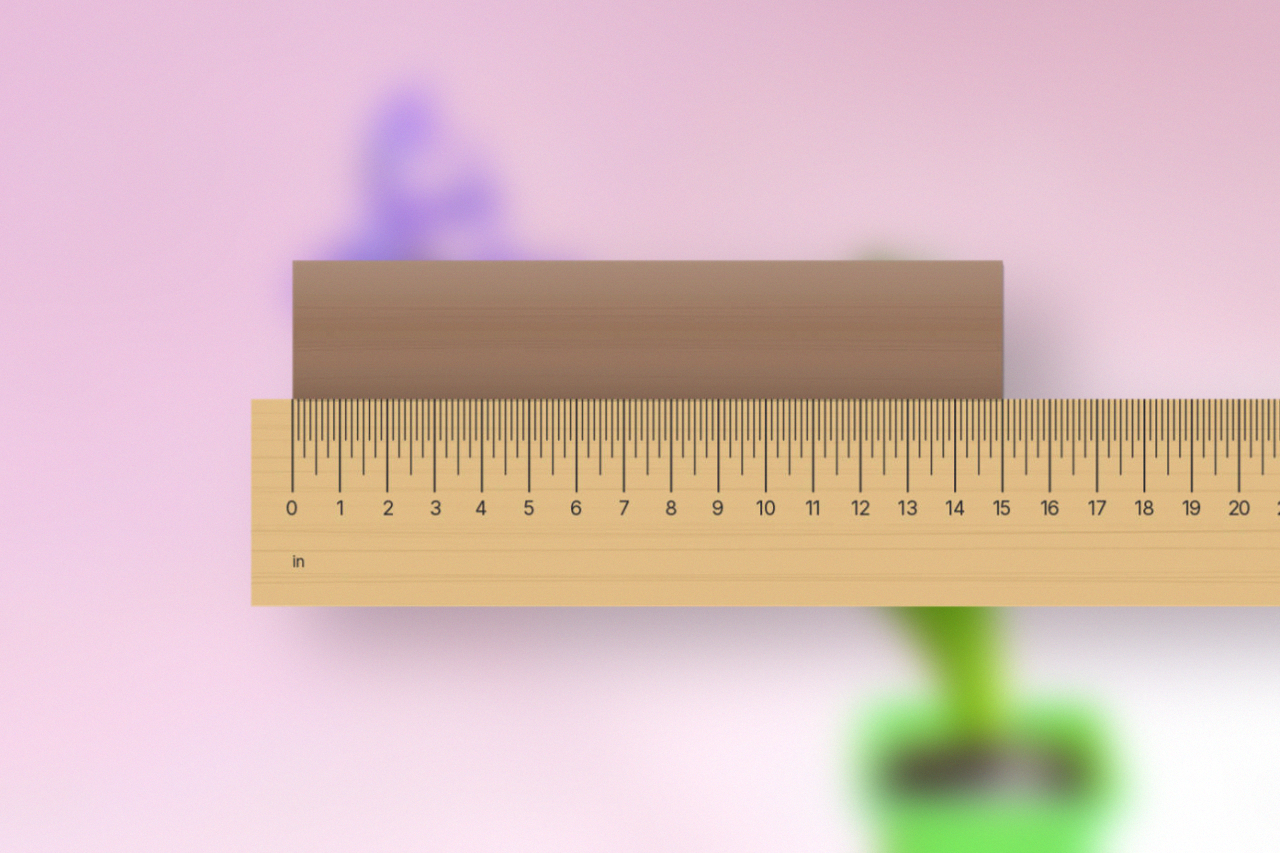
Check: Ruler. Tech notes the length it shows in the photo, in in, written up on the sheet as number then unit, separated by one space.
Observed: 15 in
